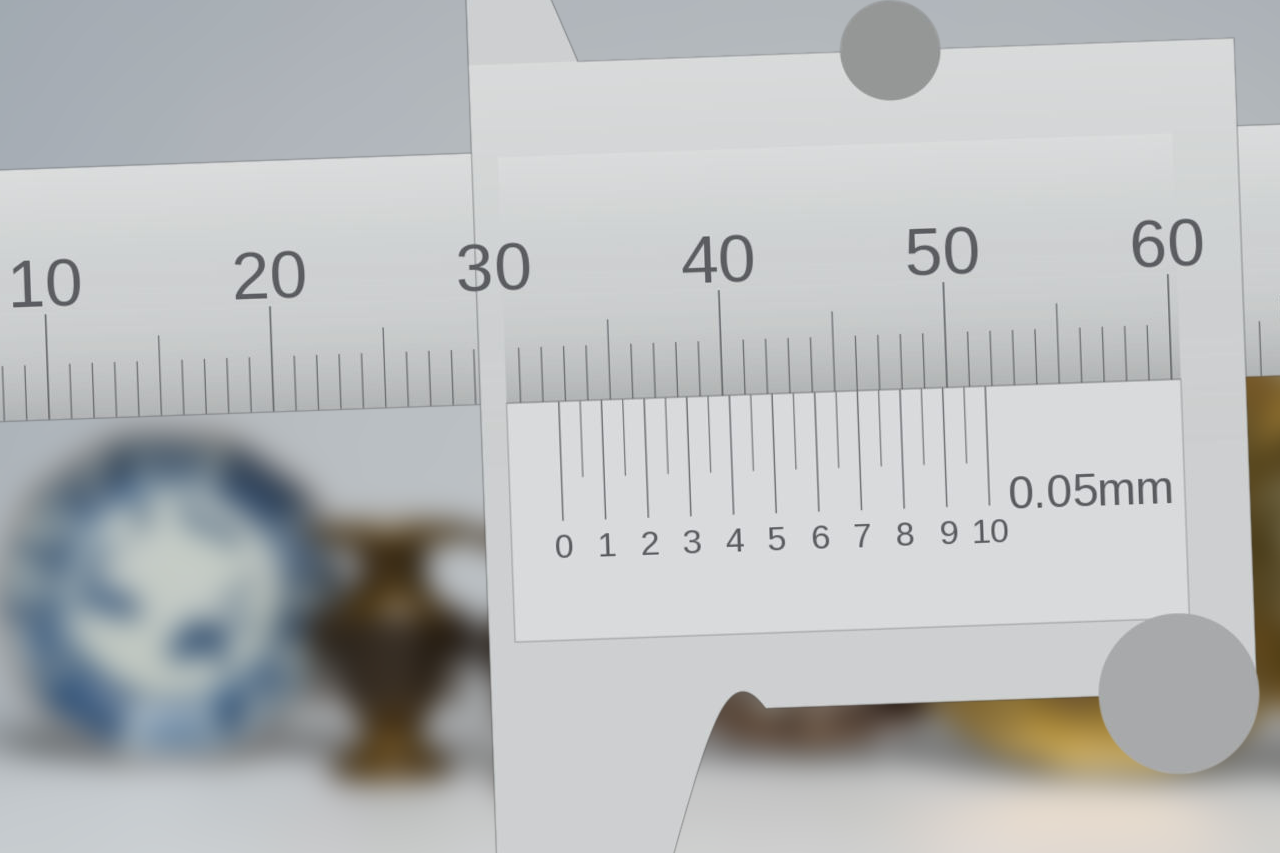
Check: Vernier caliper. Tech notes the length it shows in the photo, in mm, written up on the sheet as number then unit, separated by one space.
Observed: 32.7 mm
